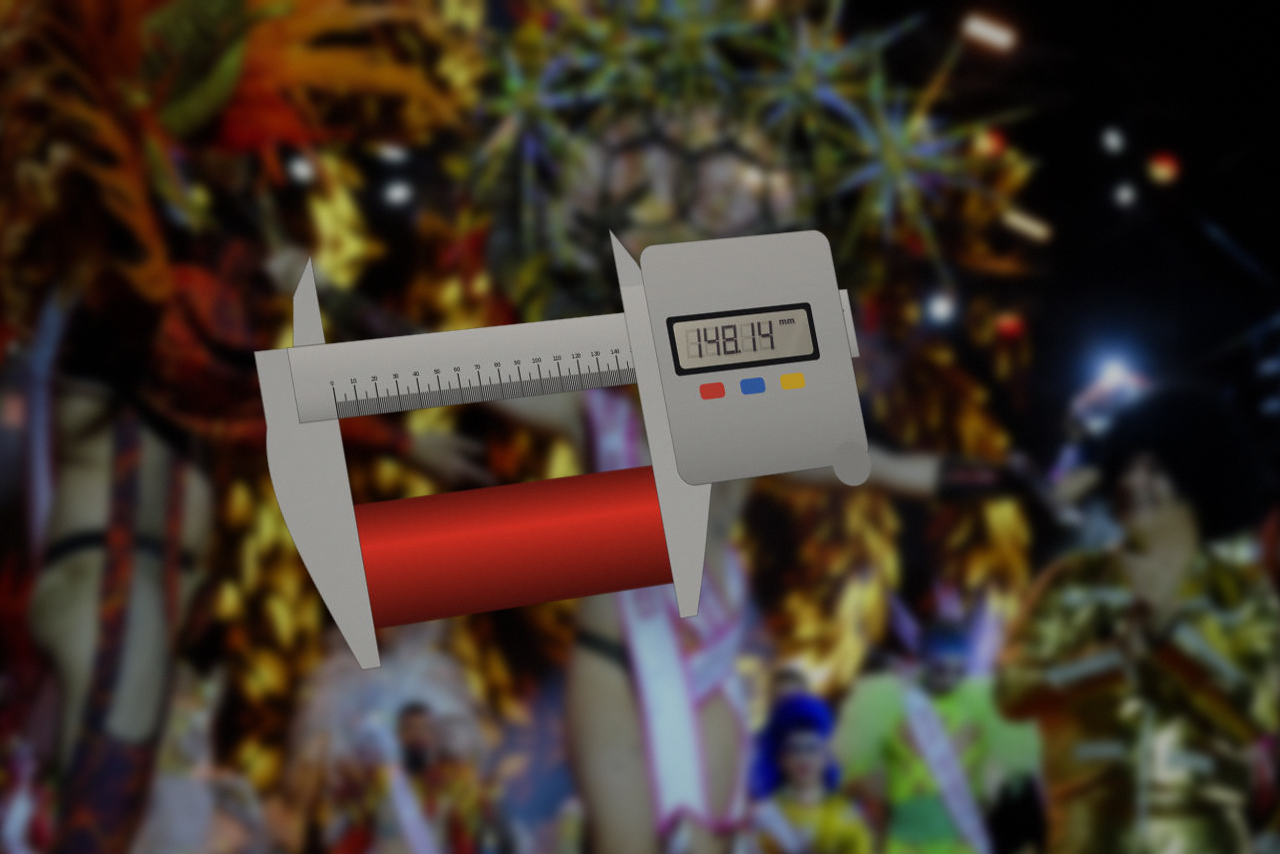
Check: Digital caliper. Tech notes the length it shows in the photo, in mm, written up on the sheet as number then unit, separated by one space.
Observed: 148.14 mm
